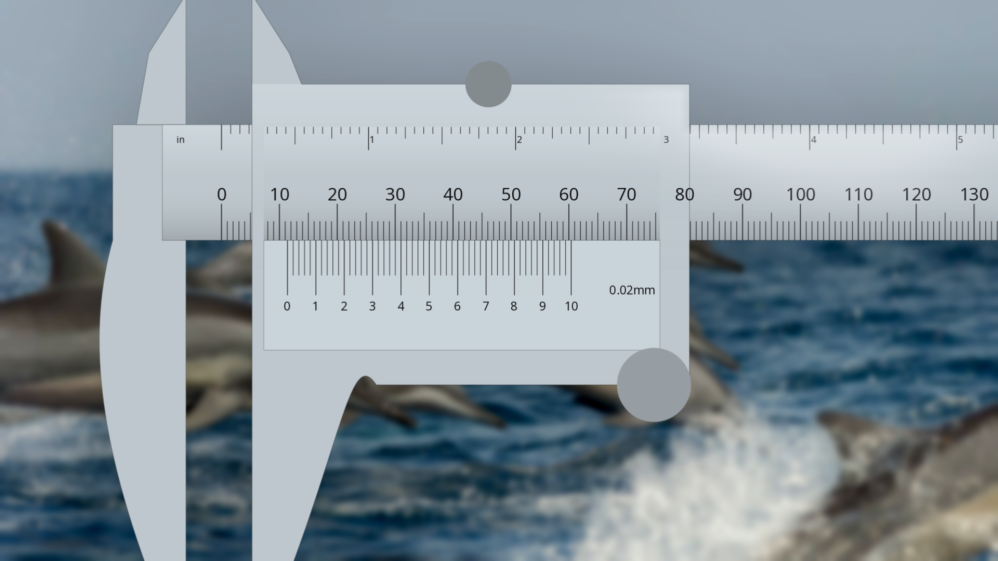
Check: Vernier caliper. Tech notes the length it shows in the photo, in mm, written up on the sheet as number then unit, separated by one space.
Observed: 11.4 mm
